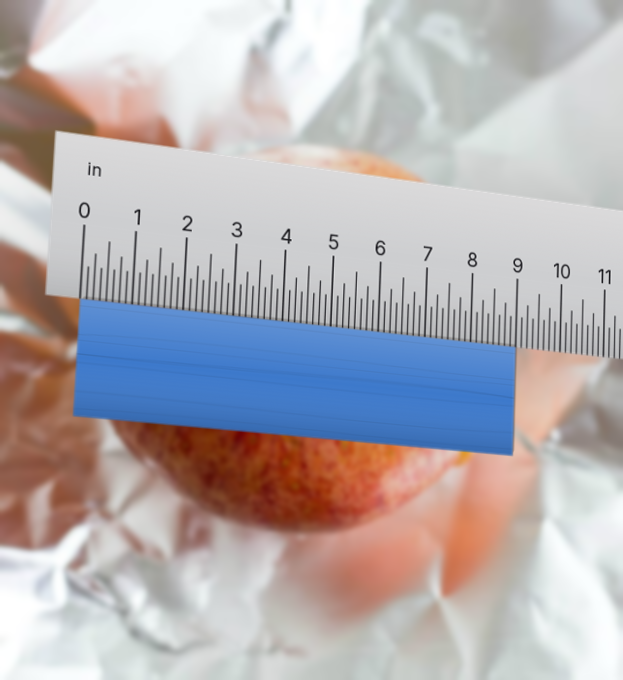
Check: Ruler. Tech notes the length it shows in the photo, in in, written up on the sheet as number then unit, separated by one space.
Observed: 9 in
